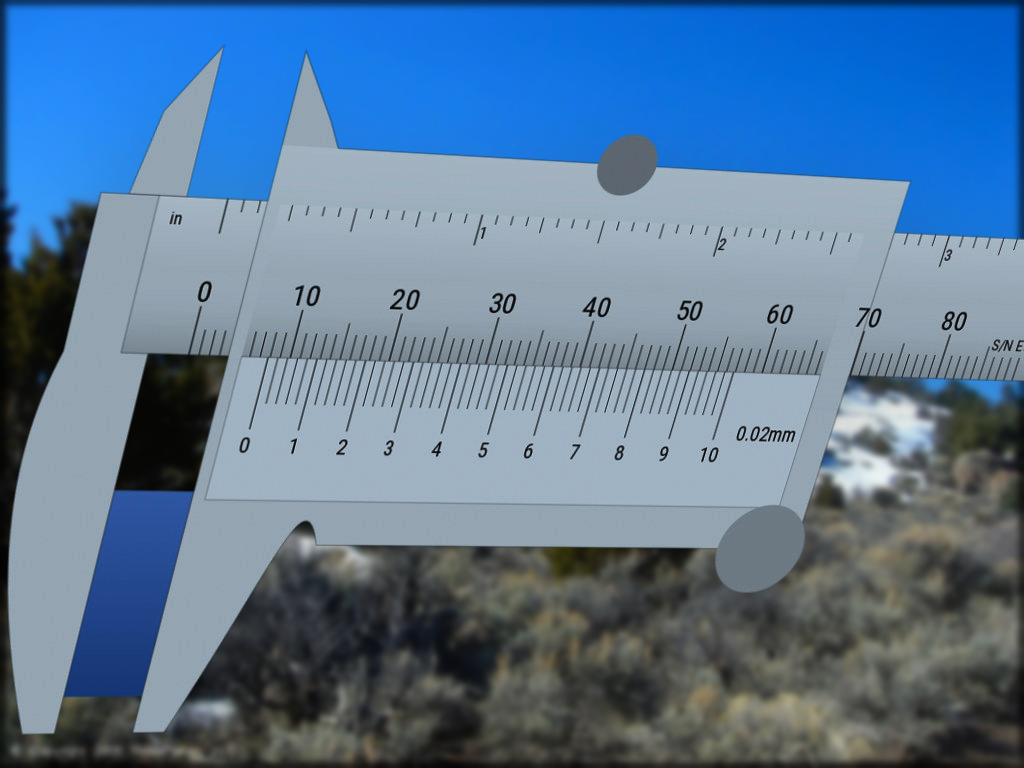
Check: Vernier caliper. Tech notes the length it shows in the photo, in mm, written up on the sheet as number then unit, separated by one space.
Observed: 7.8 mm
